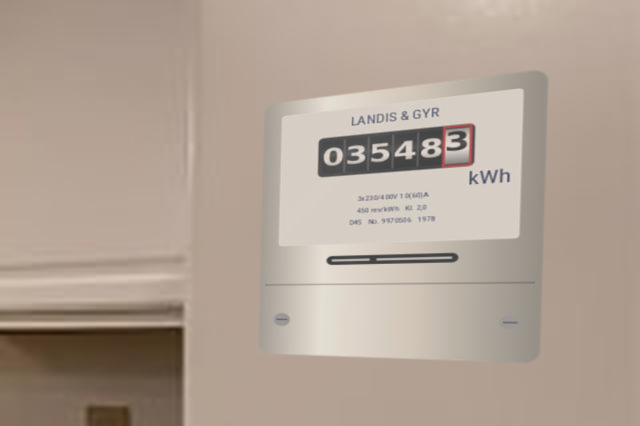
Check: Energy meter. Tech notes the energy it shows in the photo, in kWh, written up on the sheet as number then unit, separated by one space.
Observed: 3548.3 kWh
